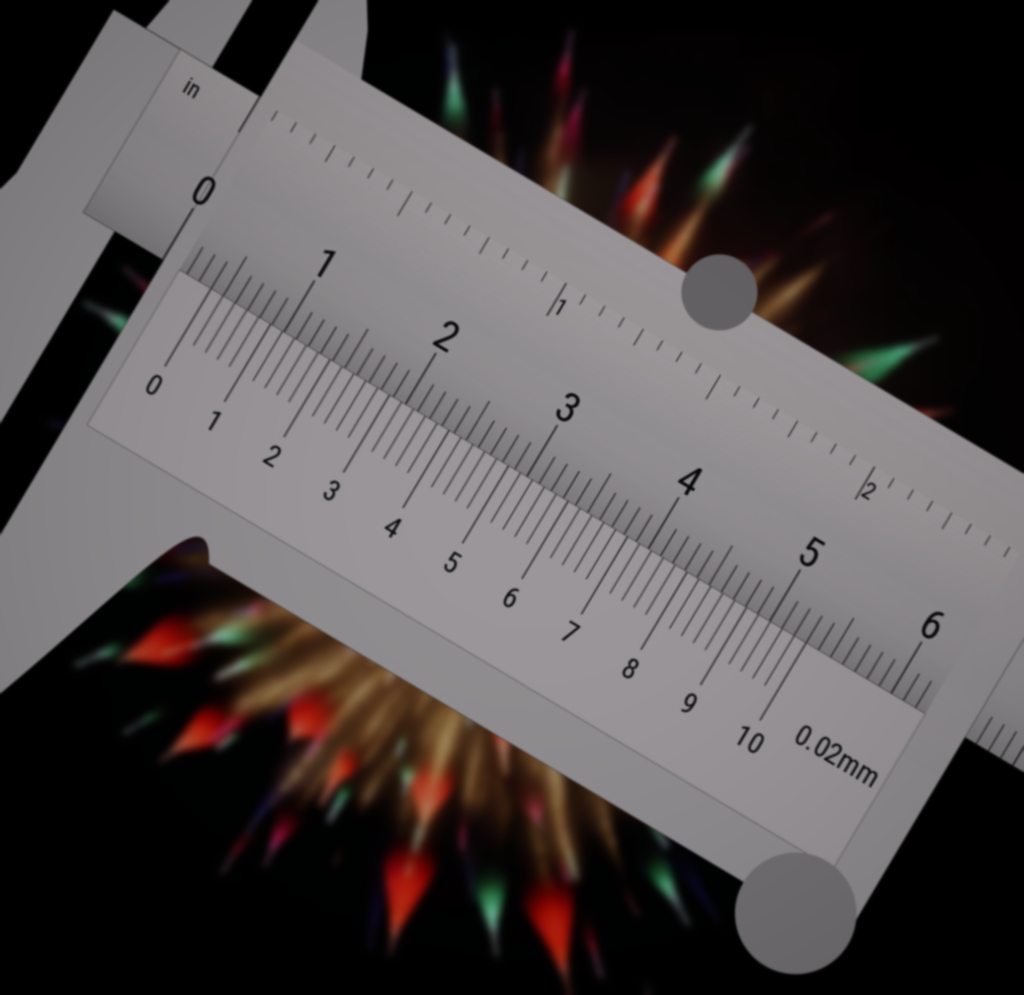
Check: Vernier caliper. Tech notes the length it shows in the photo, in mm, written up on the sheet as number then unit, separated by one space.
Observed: 4.0 mm
